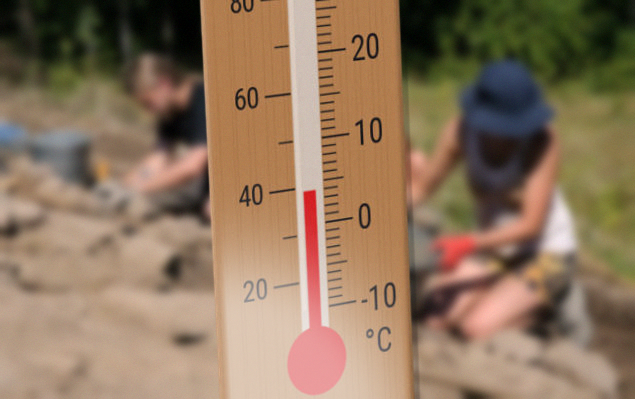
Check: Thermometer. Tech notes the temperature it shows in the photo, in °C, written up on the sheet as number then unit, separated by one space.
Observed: 4 °C
